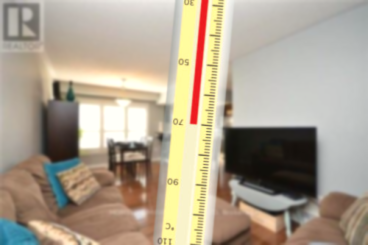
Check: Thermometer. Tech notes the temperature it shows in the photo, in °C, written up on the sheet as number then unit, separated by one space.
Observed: 70 °C
